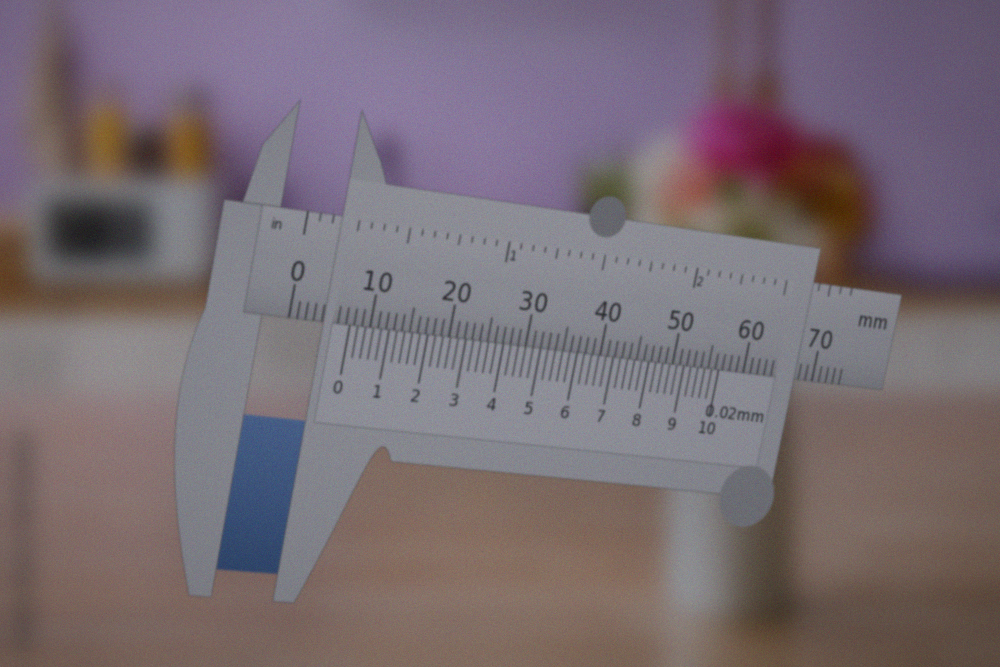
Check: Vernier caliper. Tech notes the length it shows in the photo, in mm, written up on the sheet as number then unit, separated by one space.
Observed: 7.5 mm
